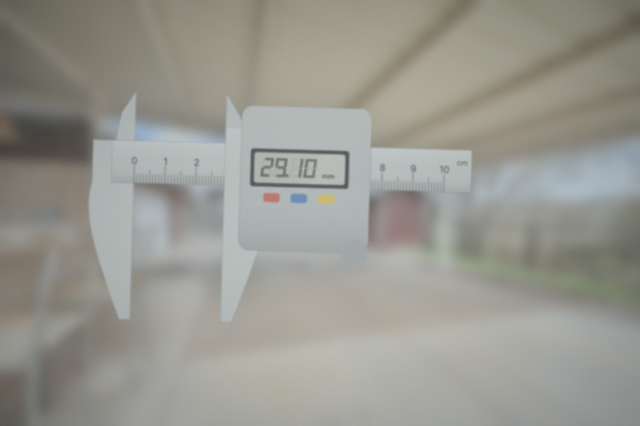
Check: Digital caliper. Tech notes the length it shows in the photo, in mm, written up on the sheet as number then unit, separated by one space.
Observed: 29.10 mm
